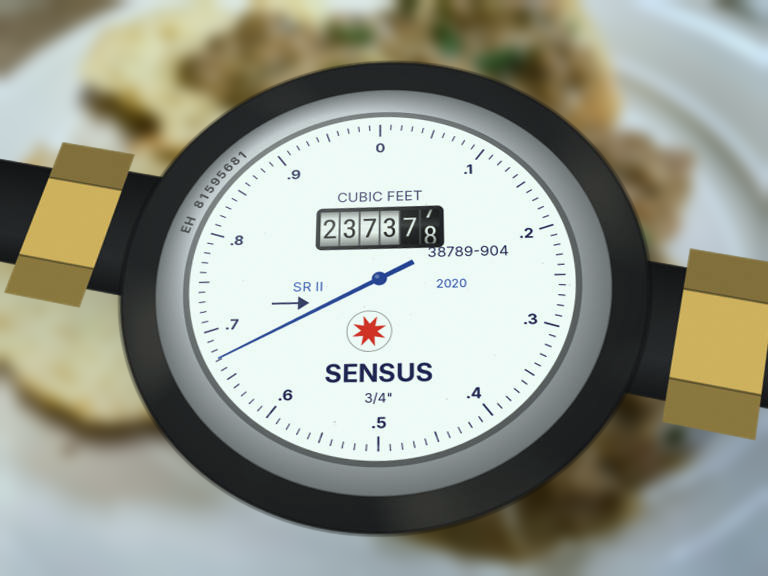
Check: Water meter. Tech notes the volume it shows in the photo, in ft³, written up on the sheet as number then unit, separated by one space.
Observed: 237377.67 ft³
